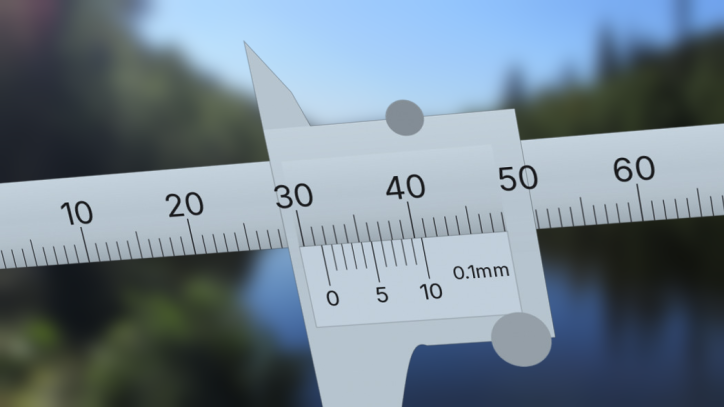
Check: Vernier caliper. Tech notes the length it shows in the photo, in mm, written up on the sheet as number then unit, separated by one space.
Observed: 31.6 mm
